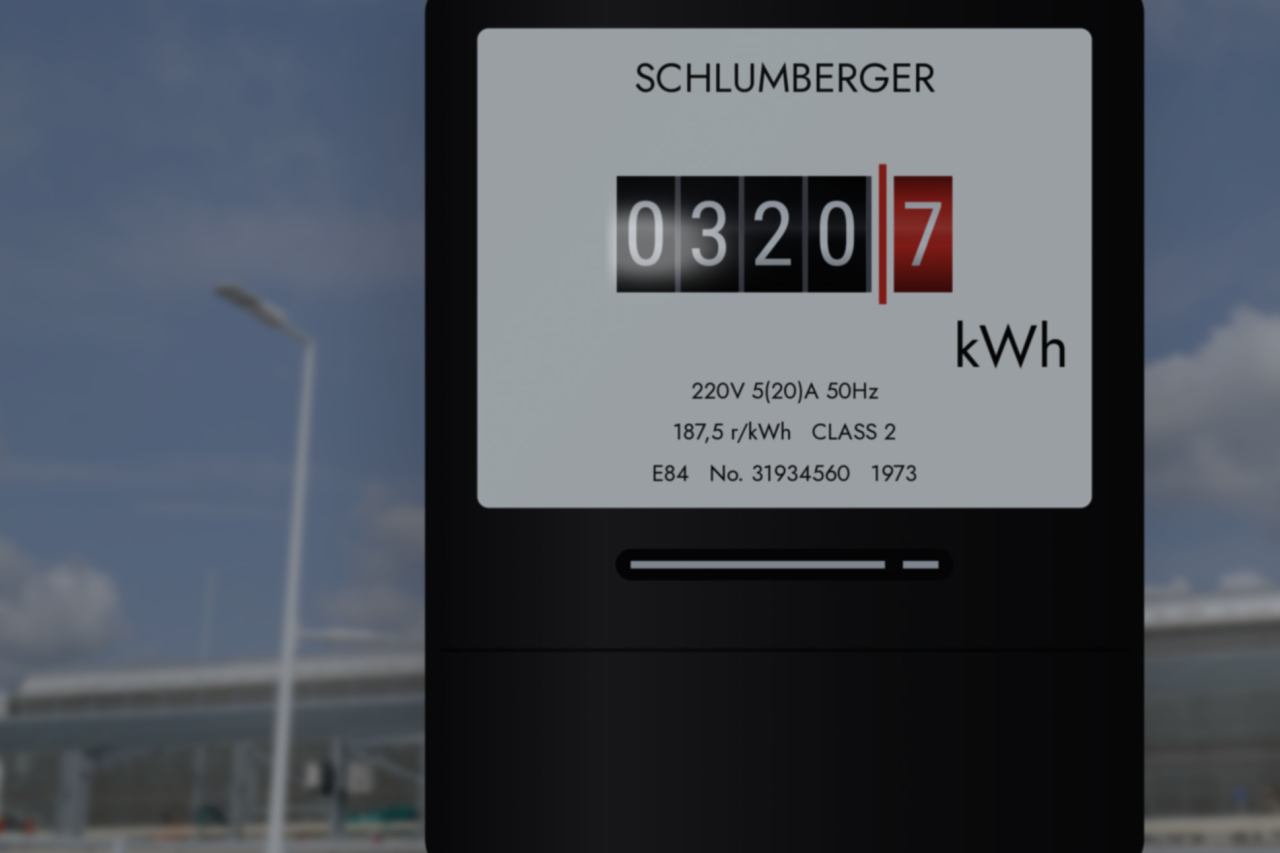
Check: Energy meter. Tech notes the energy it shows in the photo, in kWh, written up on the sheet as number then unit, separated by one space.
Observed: 320.7 kWh
